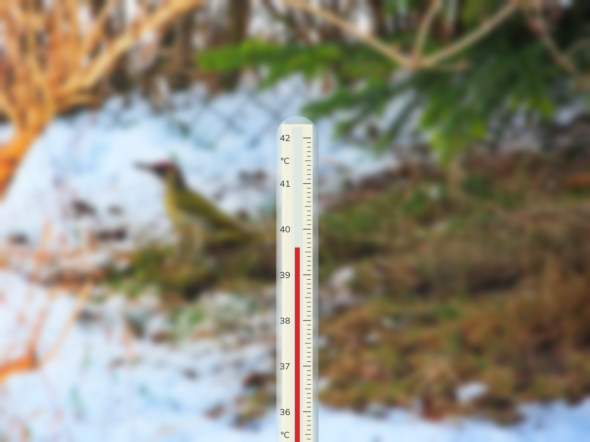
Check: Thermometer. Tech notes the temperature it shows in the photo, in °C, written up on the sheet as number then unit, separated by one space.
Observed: 39.6 °C
